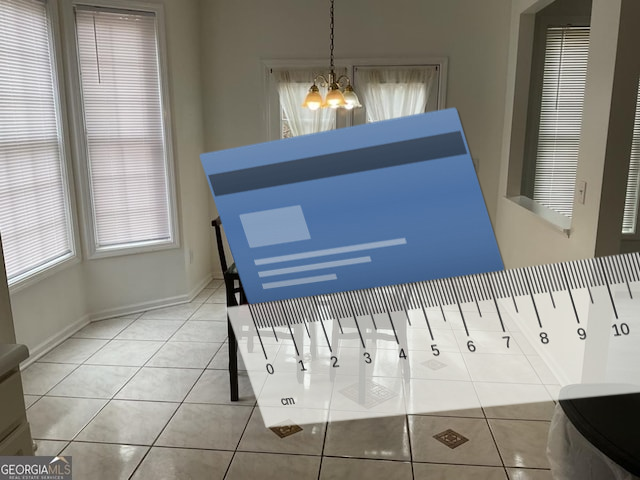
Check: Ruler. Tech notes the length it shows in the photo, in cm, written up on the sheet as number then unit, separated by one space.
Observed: 7.5 cm
